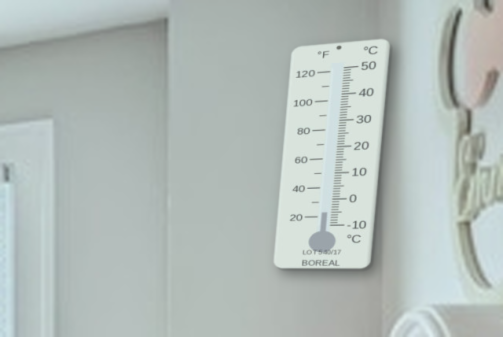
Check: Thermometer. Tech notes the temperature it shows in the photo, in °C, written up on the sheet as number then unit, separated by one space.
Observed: -5 °C
